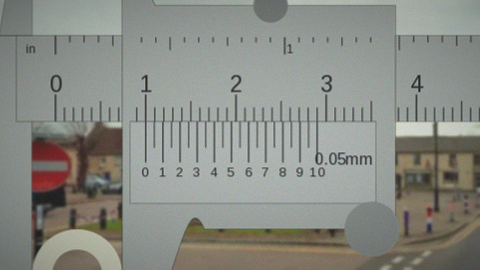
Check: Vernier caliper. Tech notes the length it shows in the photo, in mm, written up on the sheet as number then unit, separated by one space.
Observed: 10.0 mm
